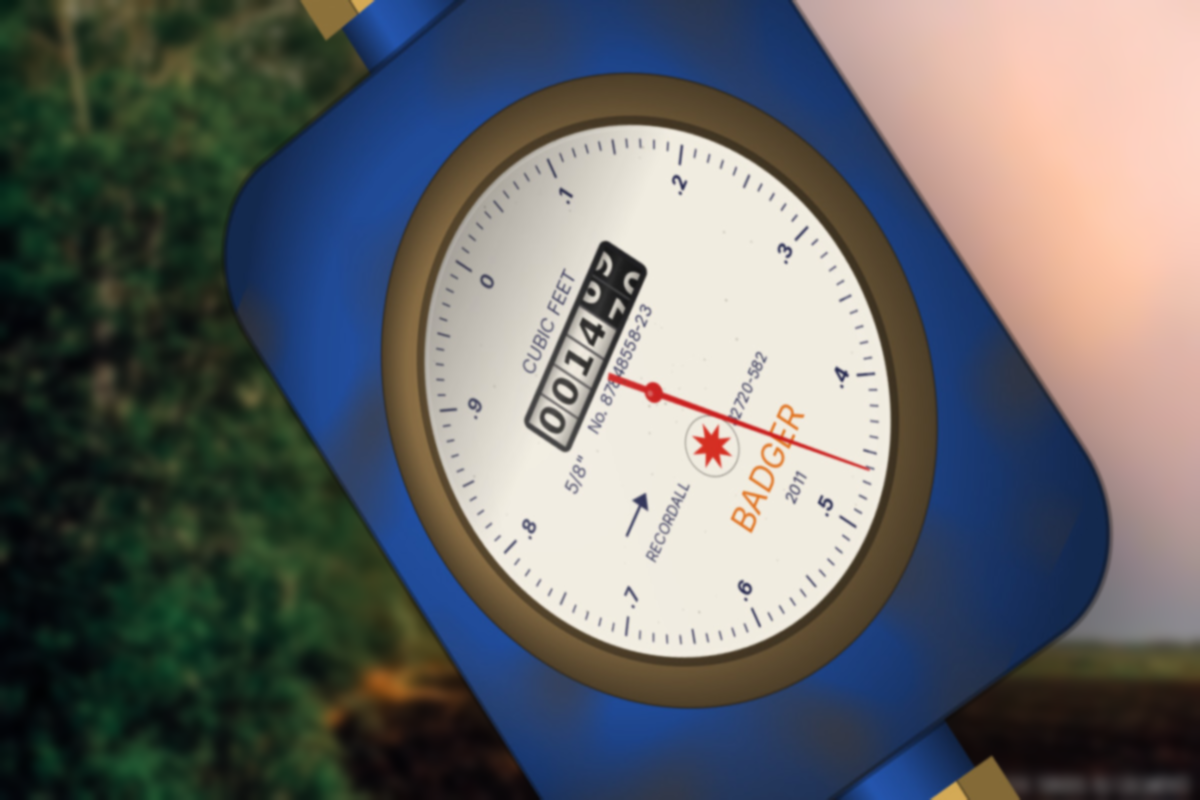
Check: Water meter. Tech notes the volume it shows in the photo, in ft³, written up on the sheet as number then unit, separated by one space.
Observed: 1469.46 ft³
